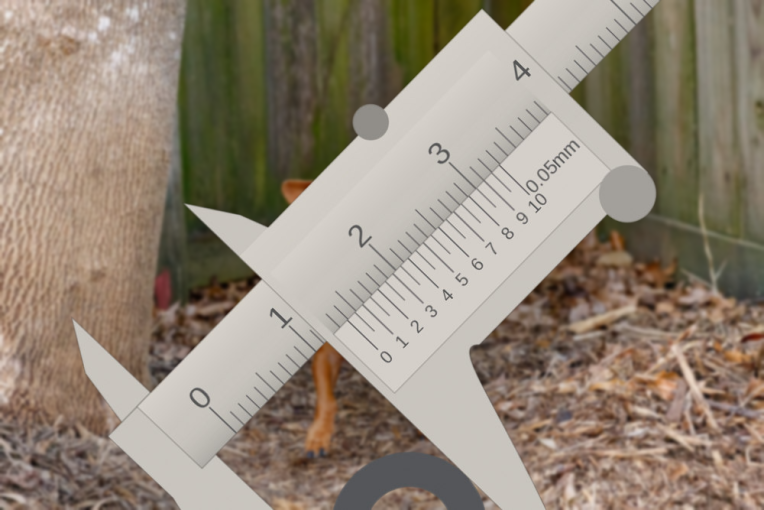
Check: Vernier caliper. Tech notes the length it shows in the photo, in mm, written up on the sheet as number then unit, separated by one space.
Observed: 13.9 mm
